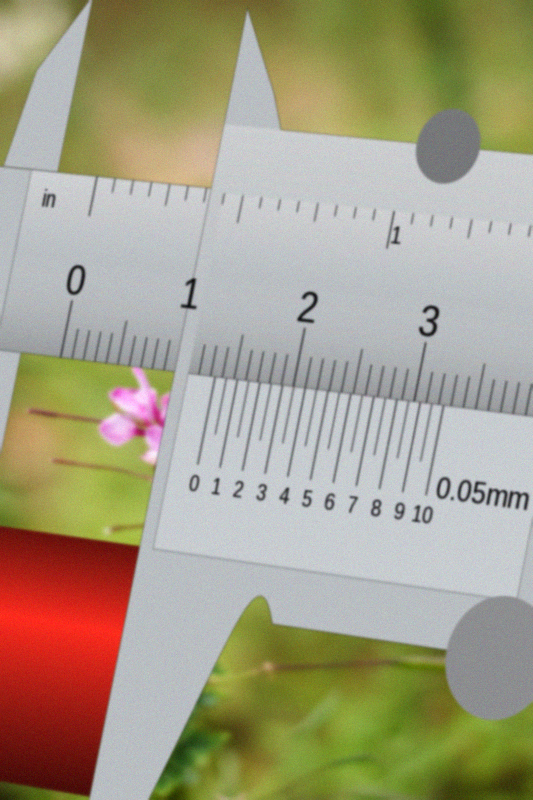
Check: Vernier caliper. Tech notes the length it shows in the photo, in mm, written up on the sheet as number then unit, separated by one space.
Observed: 13.4 mm
